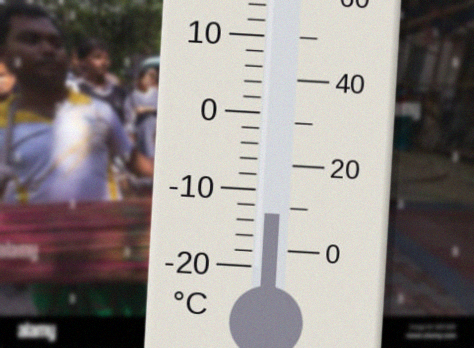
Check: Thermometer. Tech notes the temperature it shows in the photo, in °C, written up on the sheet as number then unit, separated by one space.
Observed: -13 °C
